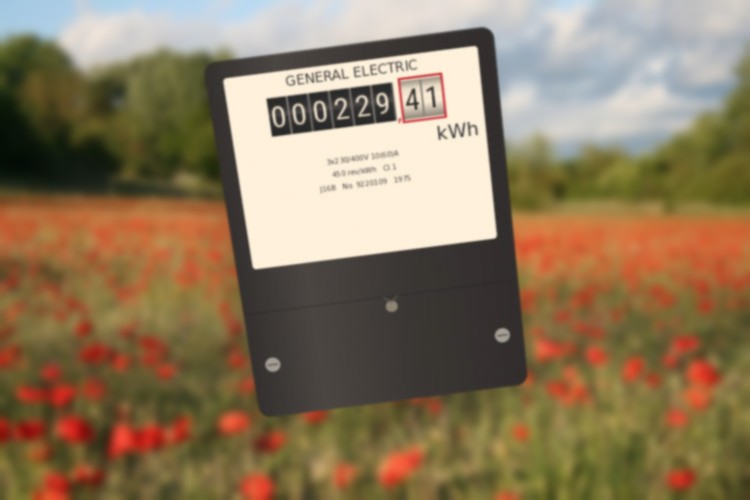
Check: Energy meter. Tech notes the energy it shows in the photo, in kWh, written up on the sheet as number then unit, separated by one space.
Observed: 229.41 kWh
